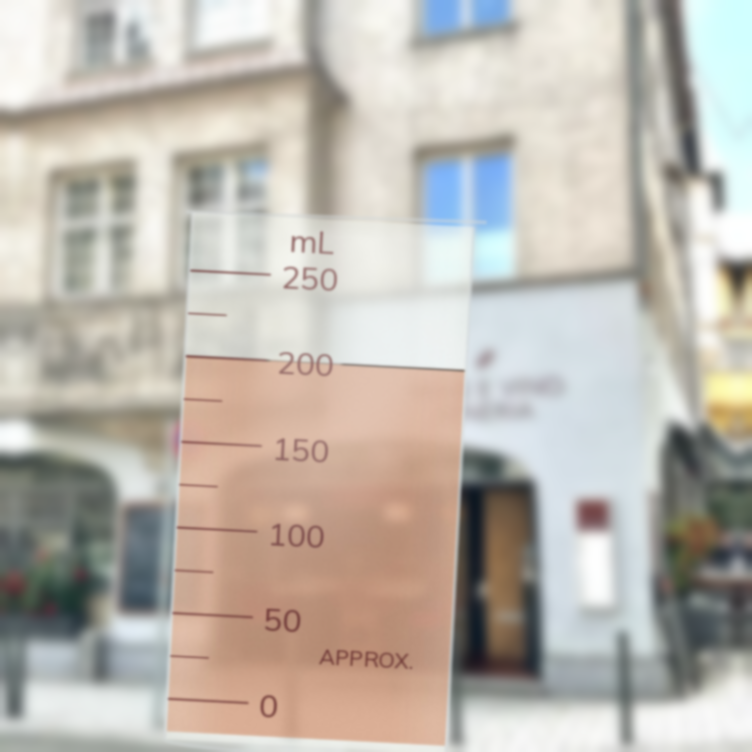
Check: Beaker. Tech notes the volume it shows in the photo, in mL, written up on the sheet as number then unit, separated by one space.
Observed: 200 mL
